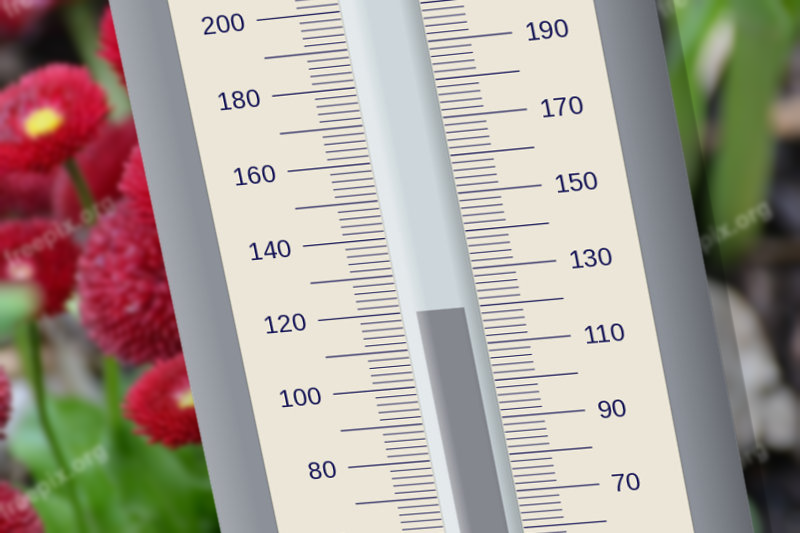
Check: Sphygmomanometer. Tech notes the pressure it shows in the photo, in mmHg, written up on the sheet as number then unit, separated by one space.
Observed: 120 mmHg
